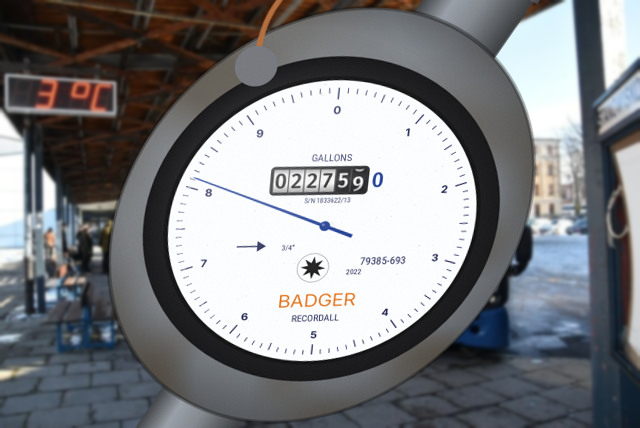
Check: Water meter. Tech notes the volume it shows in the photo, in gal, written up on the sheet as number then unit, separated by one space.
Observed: 227588.1 gal
